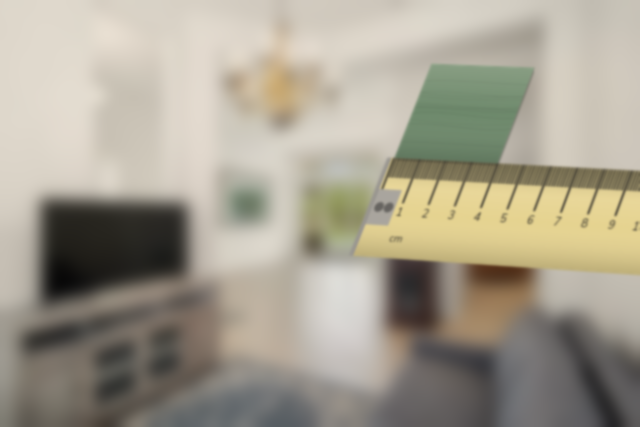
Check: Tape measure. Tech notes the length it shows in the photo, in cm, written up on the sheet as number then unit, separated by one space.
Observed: 4 cm
